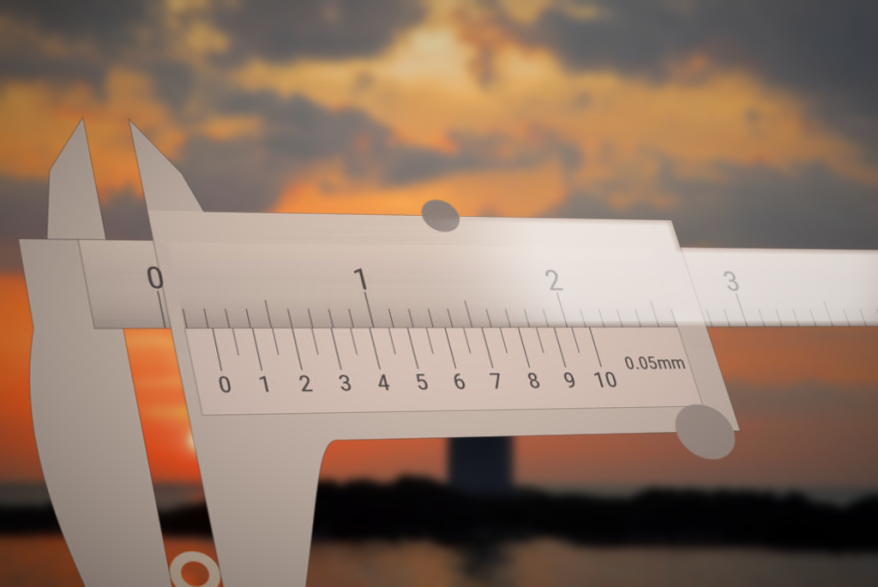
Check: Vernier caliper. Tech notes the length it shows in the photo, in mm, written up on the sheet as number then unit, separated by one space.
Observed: 2.2 mm
